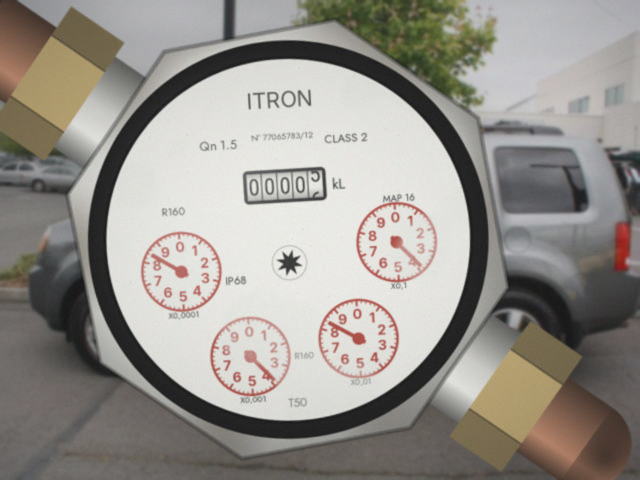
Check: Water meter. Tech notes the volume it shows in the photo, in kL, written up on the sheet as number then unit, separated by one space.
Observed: 5.3838 kL
